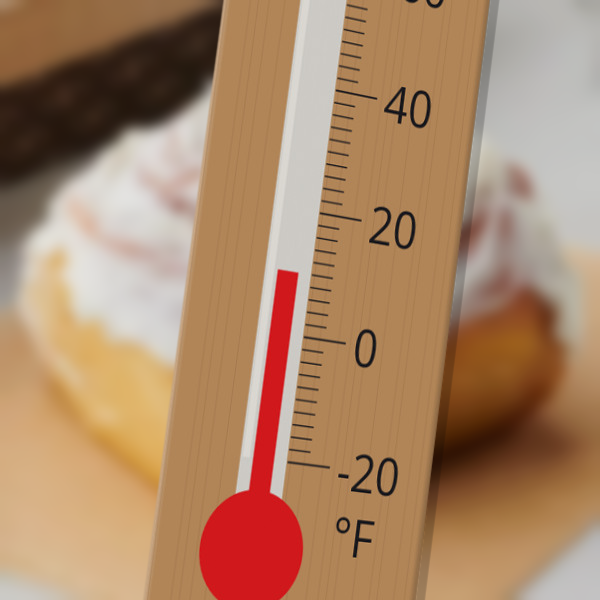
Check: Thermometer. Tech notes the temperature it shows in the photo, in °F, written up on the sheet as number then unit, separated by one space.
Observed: 10 °F
